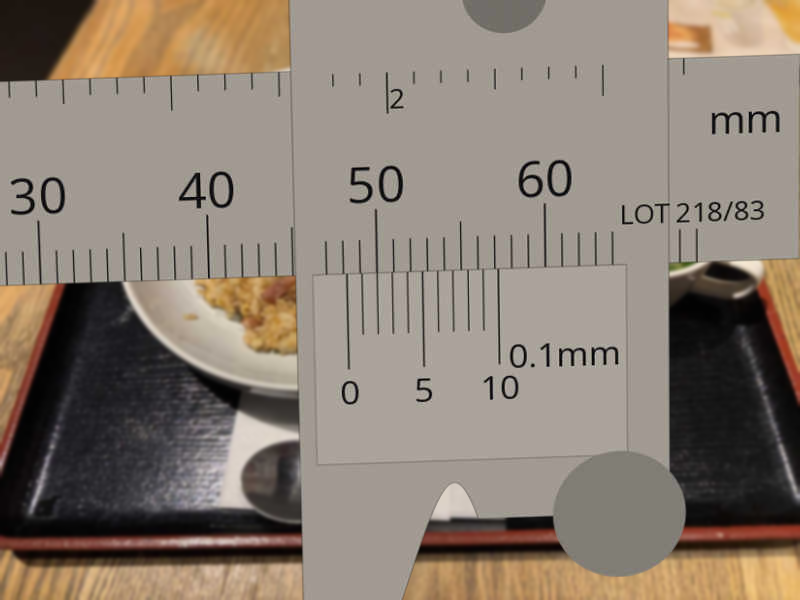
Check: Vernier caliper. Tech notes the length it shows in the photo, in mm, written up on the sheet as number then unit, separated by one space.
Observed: 48.2 mm
